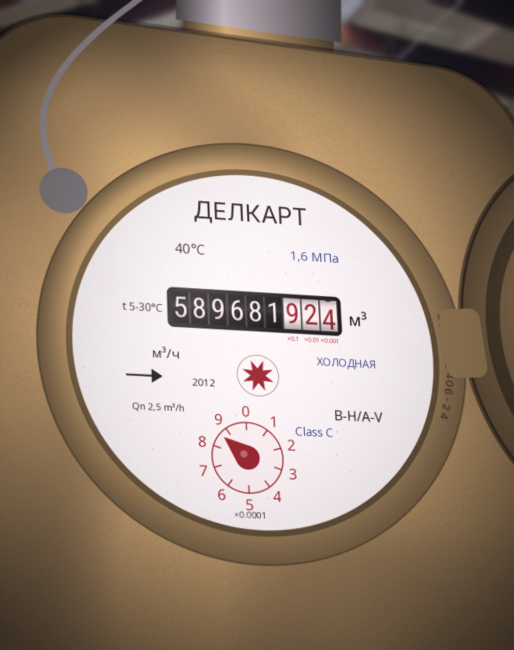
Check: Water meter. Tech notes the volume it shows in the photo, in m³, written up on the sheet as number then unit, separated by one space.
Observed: 589681.9238 m³
